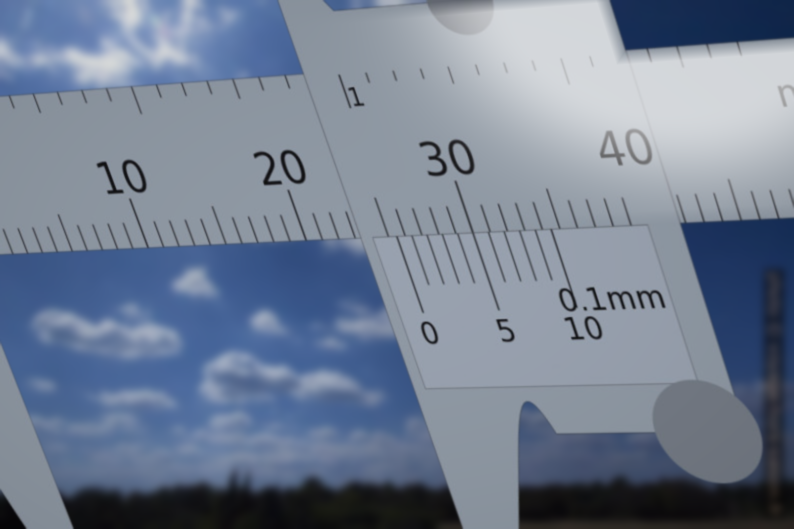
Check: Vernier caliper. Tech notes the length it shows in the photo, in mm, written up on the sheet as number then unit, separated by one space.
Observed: 25.5 mm
